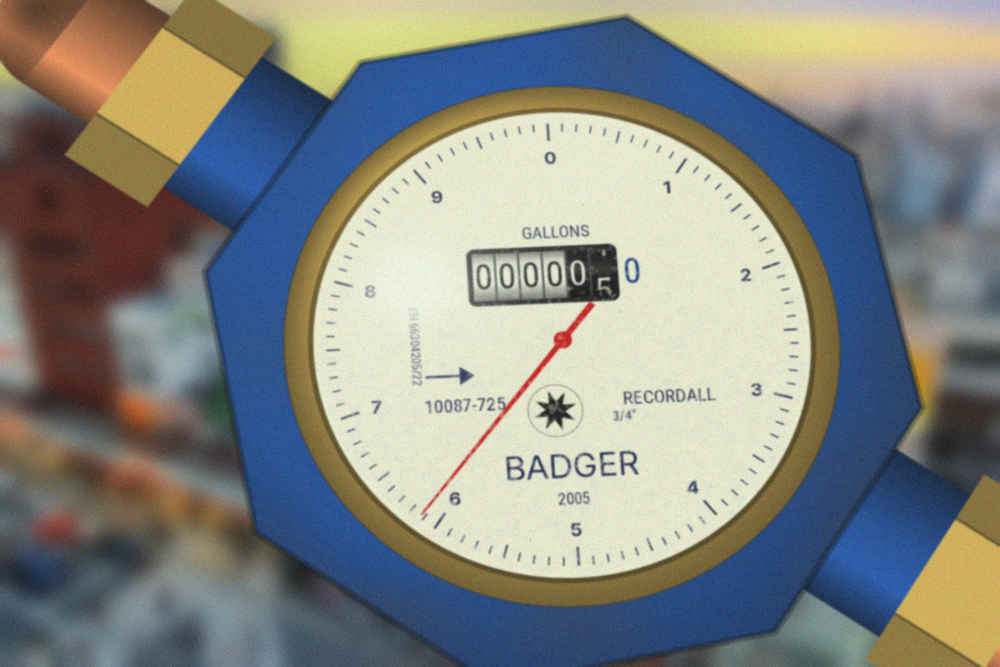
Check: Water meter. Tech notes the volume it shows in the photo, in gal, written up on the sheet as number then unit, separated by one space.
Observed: 46.1 gal
